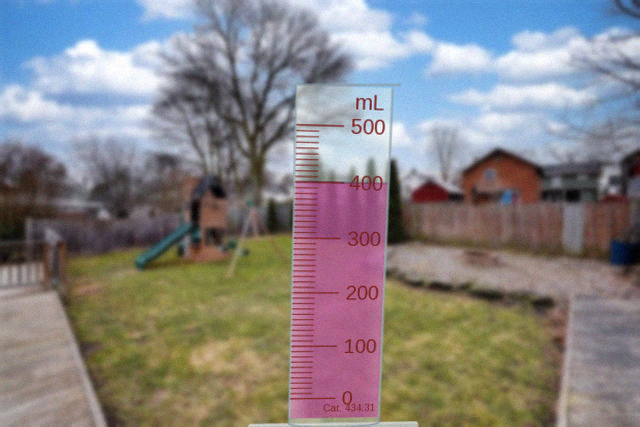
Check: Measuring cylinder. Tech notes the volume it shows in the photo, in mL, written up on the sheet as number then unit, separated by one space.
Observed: 400 mL
